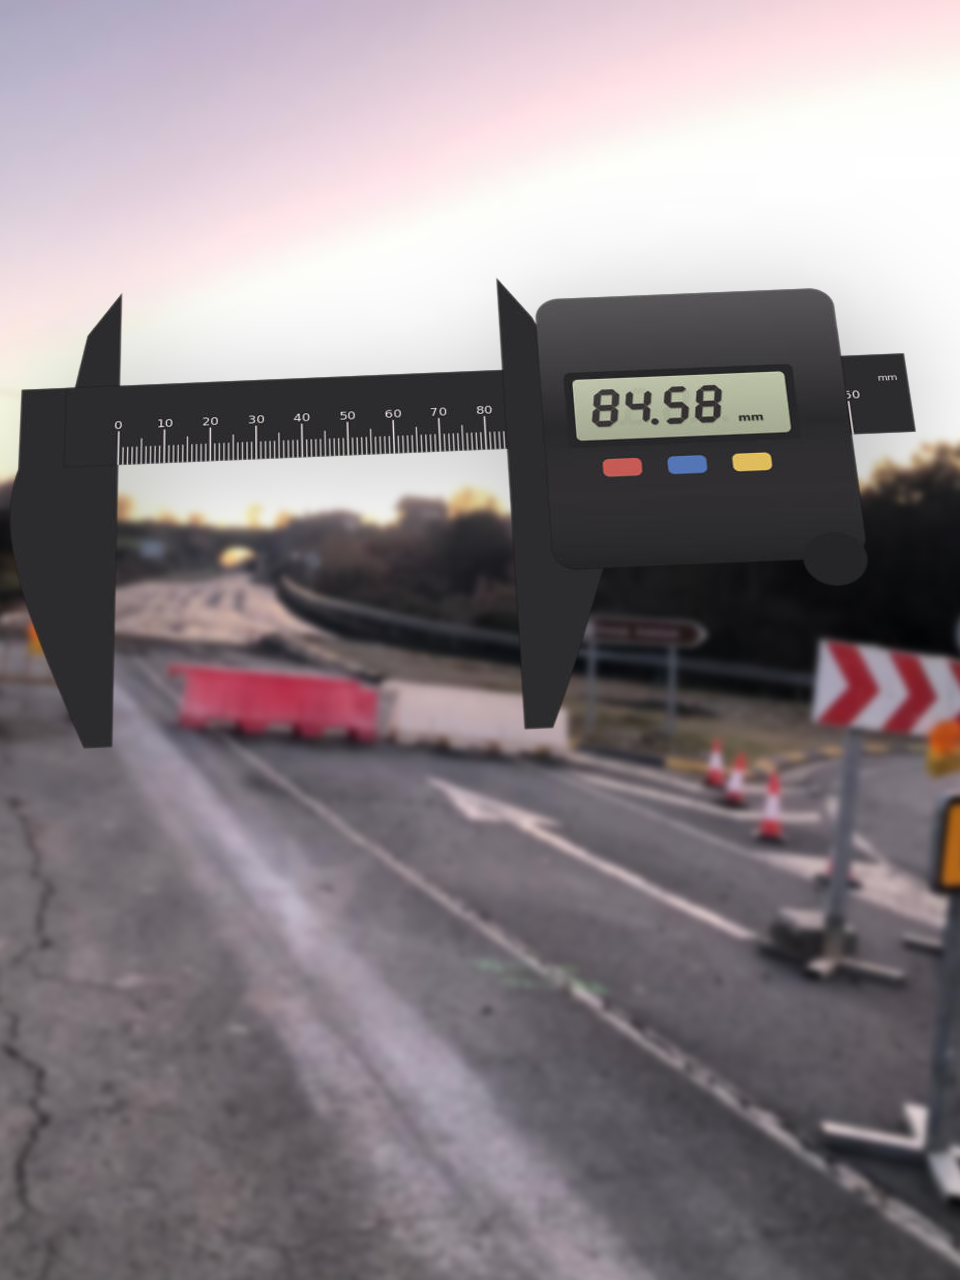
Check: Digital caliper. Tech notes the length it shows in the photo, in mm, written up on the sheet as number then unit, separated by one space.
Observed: 84.58 mm
